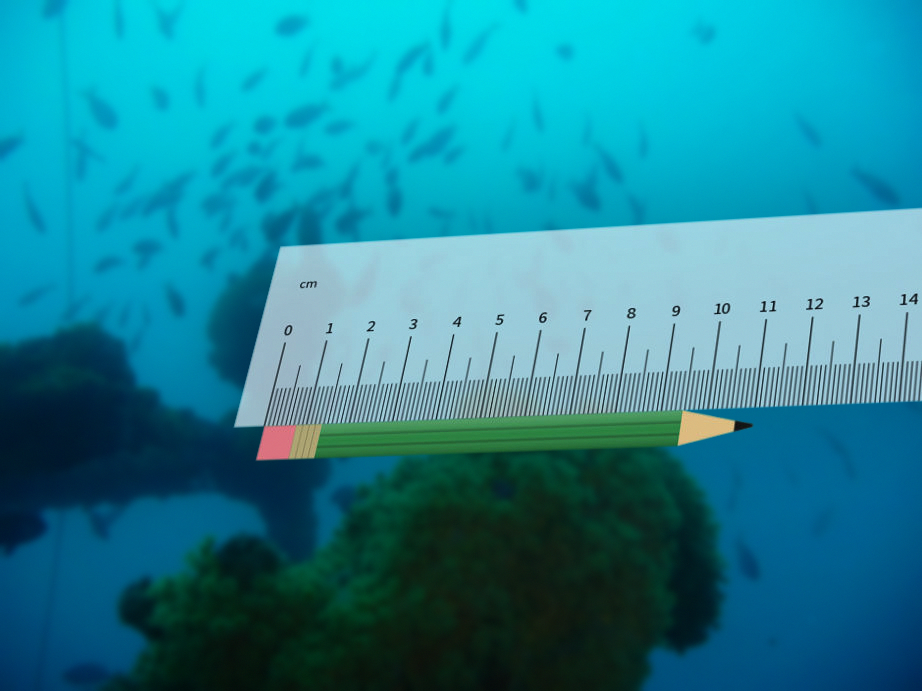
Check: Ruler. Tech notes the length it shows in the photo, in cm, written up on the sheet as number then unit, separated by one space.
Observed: 11 cm
